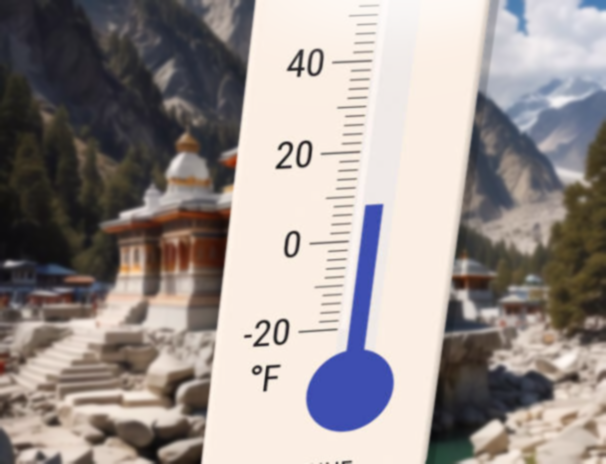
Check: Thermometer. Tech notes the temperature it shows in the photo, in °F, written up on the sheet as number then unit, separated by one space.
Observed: 8 °F
